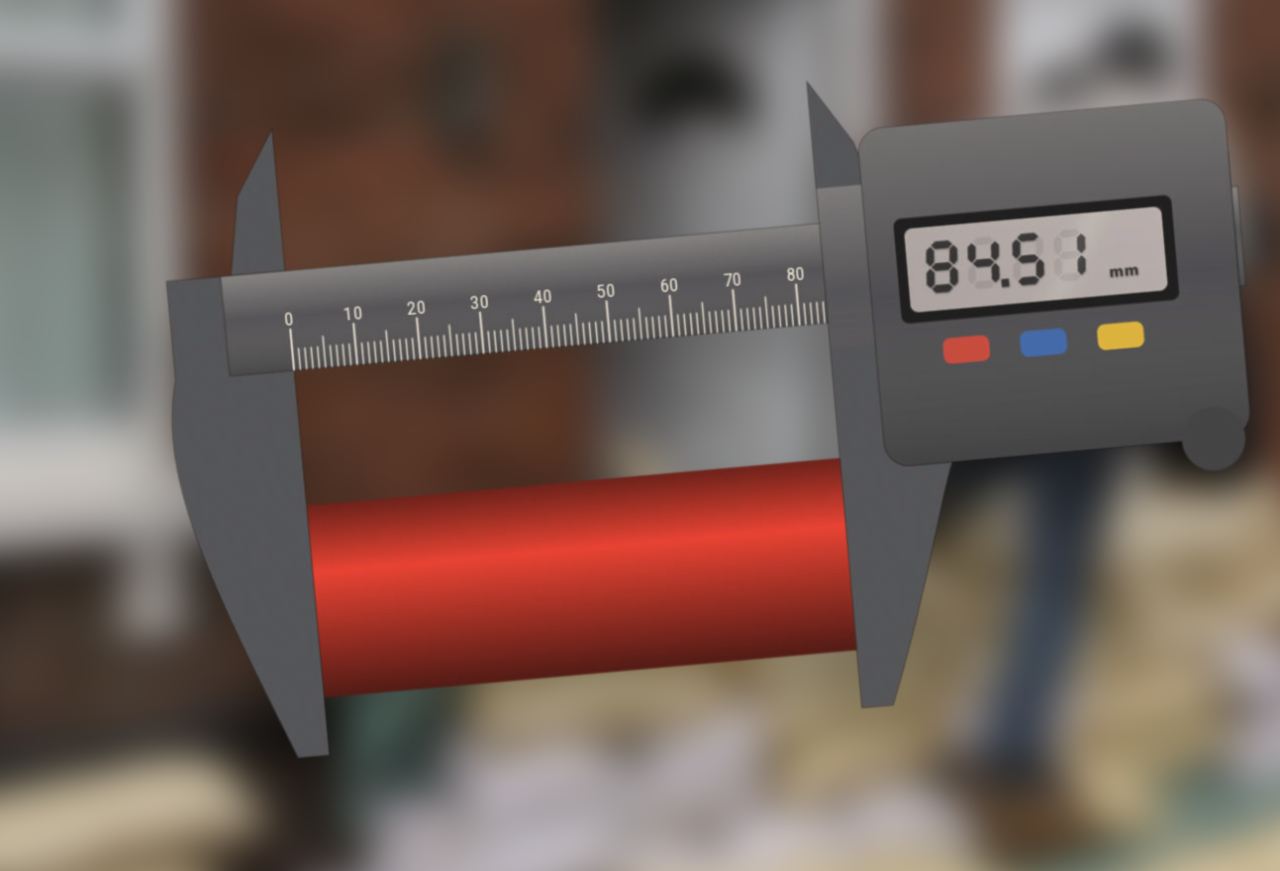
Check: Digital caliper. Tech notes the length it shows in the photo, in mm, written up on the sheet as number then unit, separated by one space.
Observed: 84.51 mm
